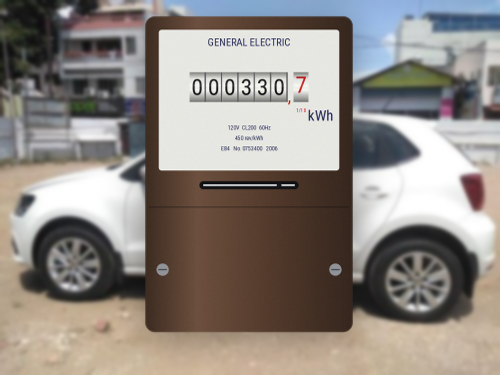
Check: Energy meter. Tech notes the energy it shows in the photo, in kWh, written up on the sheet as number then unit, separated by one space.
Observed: 330.7 kWh
